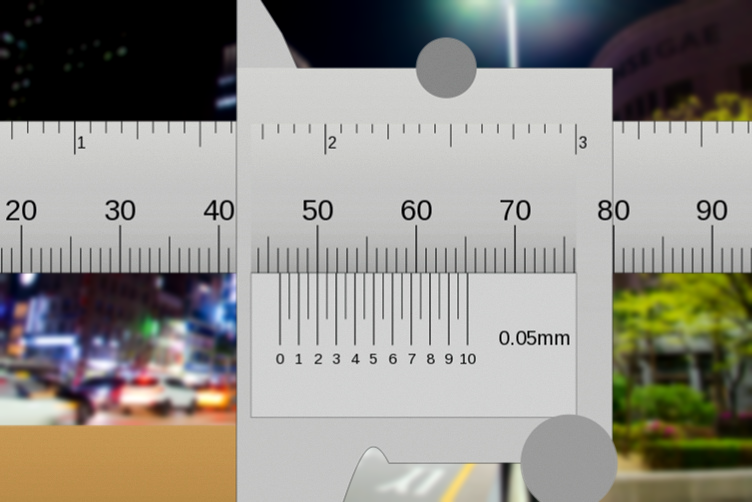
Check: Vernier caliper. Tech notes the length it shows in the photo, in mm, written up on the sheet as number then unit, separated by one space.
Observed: 46.2 mm
